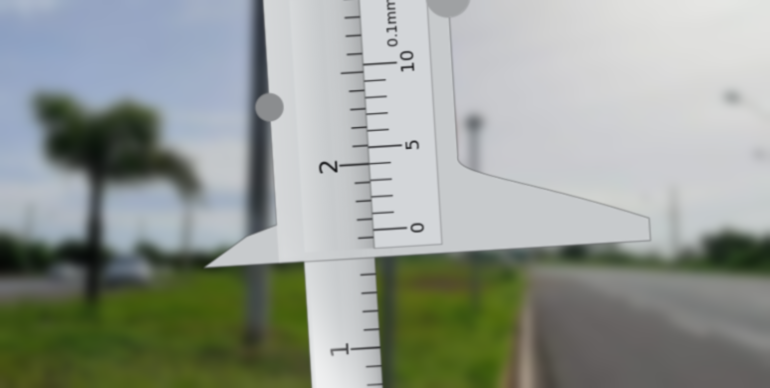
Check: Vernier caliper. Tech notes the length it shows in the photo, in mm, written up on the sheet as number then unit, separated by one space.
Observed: 16.4 mm
